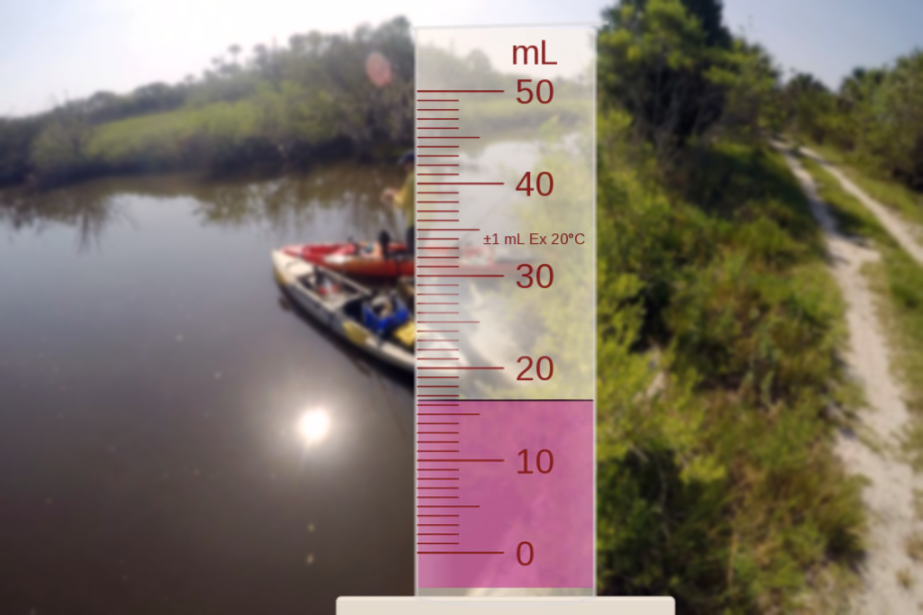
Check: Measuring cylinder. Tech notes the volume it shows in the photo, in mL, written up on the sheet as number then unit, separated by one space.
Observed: 16.5 mL
